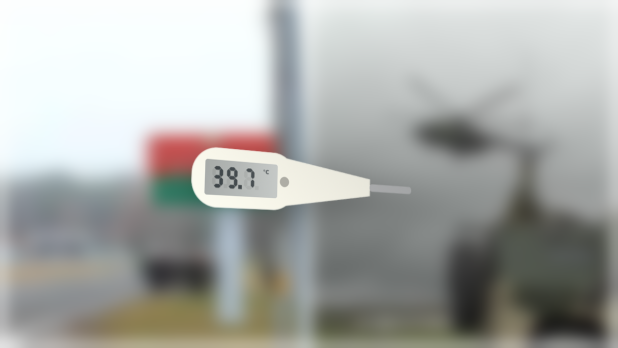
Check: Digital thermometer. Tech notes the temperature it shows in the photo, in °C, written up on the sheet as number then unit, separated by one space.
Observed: 39.7 °C
